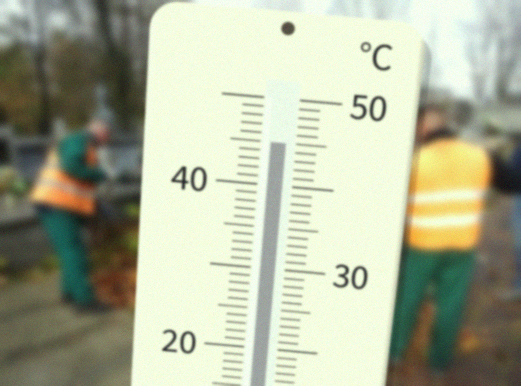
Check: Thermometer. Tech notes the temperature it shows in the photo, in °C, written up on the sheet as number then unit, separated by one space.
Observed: 45 °C
